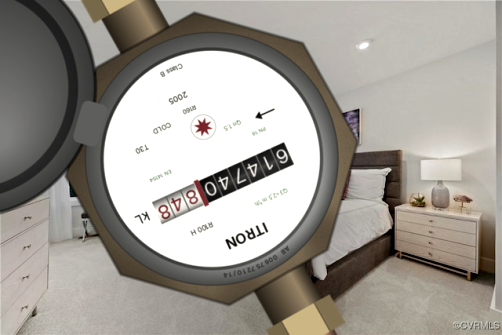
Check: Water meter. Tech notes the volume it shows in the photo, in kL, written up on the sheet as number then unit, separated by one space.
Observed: 614740.848 kL
